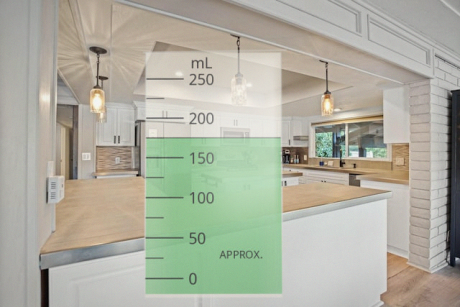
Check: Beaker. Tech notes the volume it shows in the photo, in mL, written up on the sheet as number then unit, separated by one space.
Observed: 175 mL
